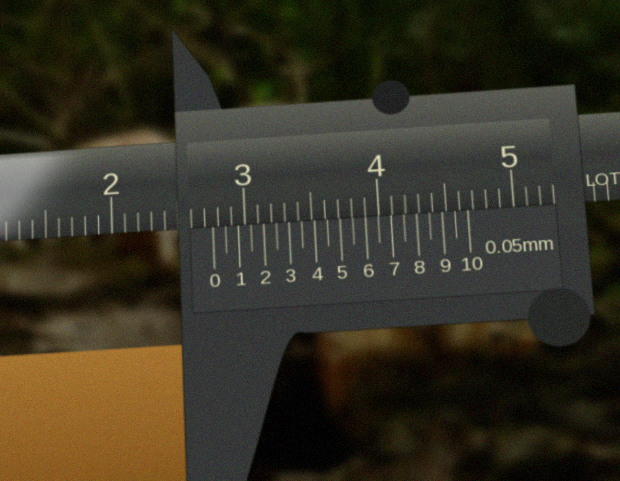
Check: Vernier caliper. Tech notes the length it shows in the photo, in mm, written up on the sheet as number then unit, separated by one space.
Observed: 27.6 mm
